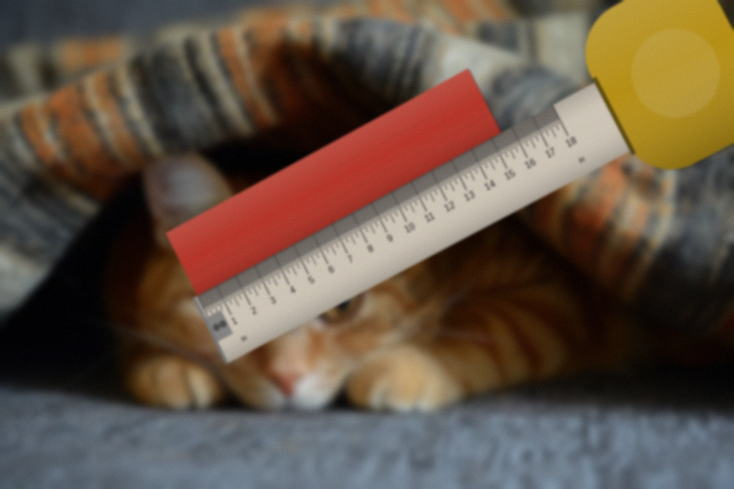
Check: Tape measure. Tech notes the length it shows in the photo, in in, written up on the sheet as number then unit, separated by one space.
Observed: 15.5 in
